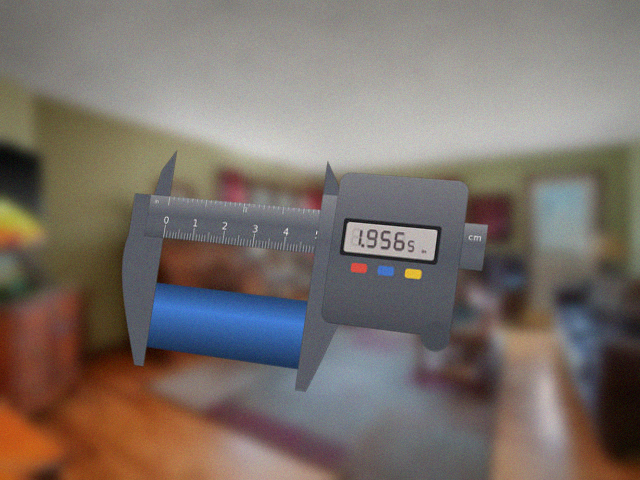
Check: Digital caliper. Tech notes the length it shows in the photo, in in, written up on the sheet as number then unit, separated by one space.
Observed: 1.9565 in
